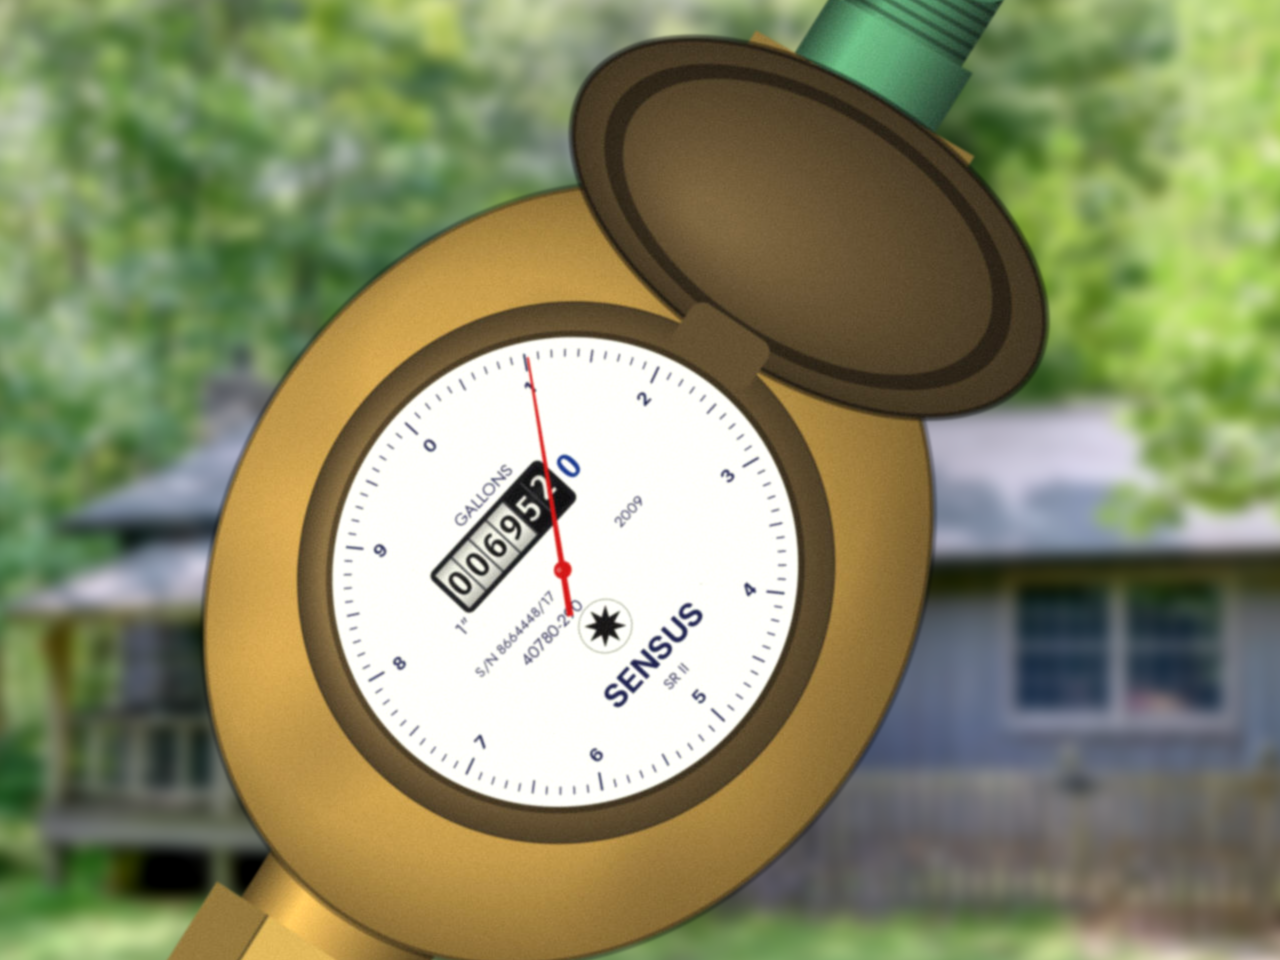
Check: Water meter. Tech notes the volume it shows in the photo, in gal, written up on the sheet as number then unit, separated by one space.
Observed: 69521.0 gal
